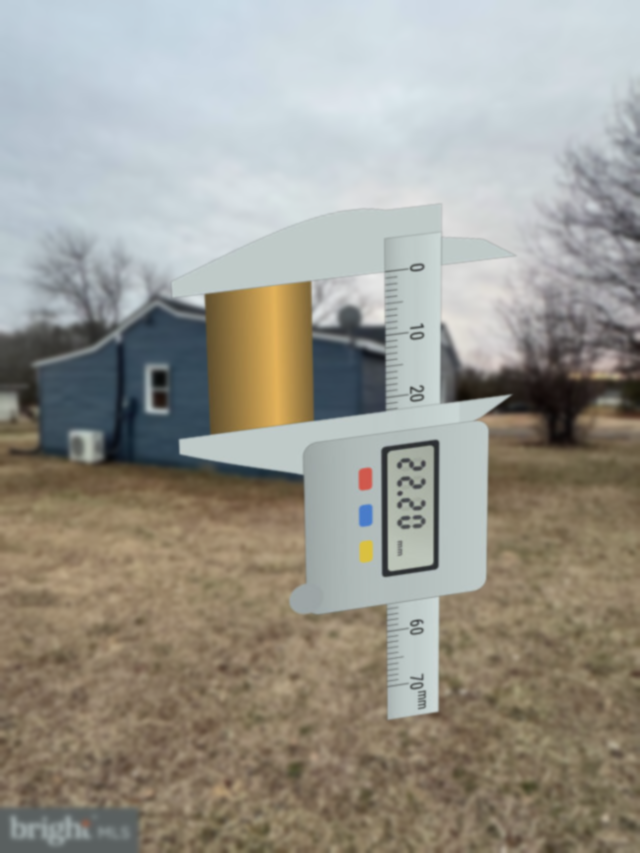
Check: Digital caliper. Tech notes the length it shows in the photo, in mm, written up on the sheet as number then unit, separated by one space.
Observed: 22.20 mm
